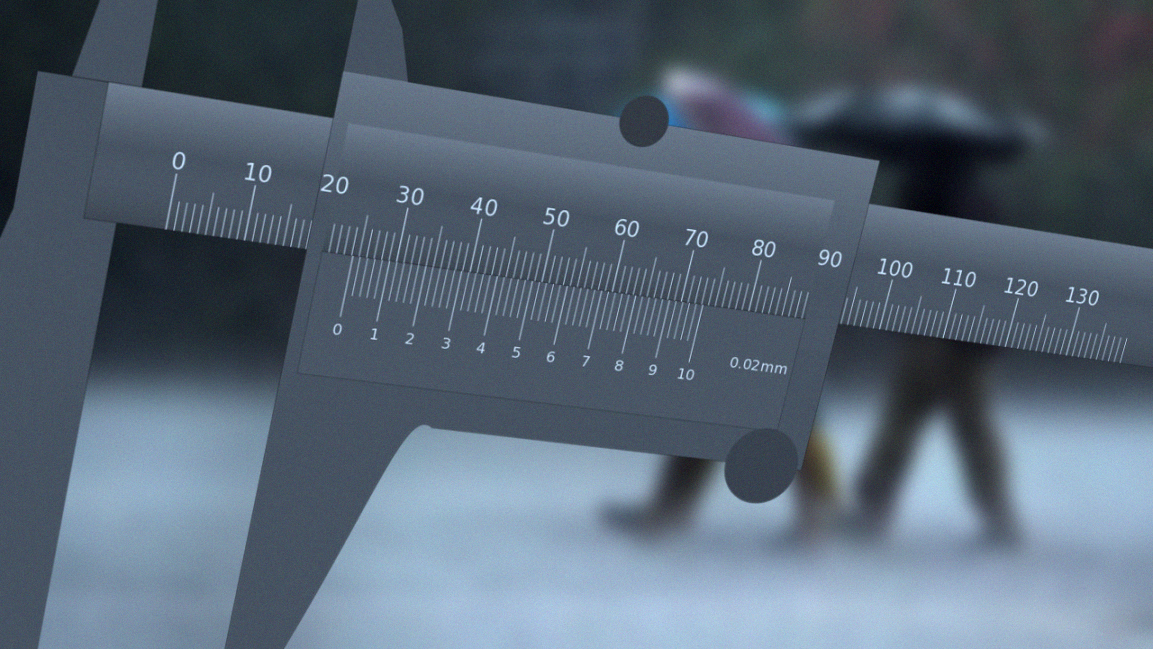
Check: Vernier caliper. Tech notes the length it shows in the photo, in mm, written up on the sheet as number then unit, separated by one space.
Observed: 24.2 mm
